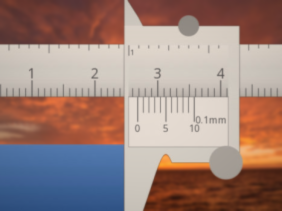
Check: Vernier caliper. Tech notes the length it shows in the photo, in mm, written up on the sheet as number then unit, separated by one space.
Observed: 26.8 mm
